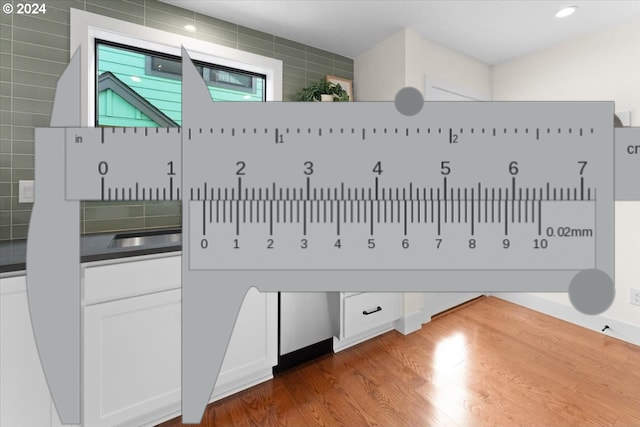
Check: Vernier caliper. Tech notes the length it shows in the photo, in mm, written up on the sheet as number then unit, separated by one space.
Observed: 14.8 mm
